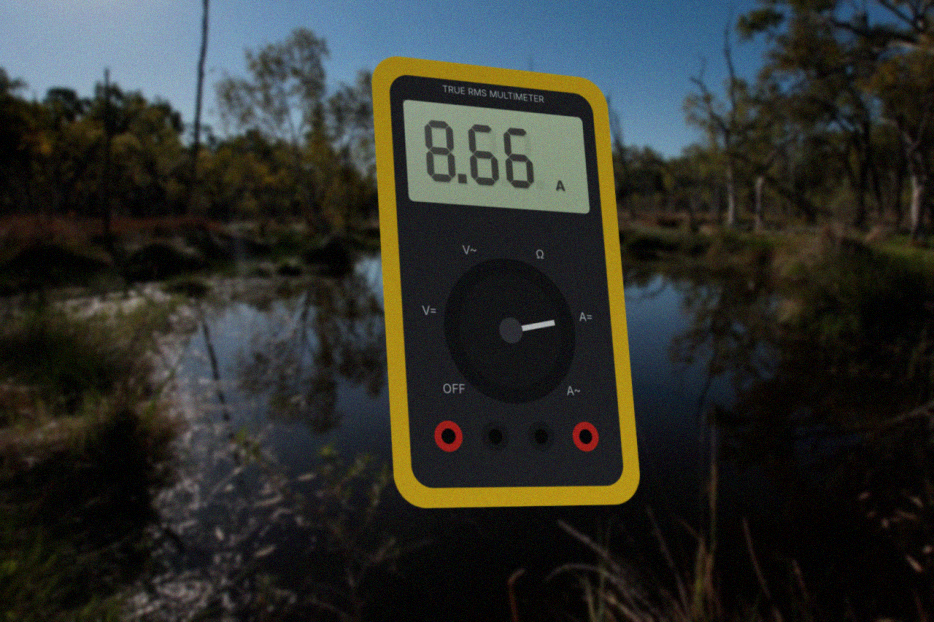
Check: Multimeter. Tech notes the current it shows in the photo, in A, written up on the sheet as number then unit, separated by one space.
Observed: 8.66 A
